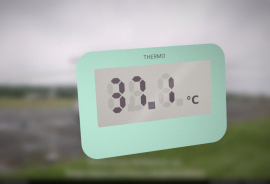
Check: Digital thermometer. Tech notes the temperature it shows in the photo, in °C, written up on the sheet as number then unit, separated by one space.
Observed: 37.1 °C
